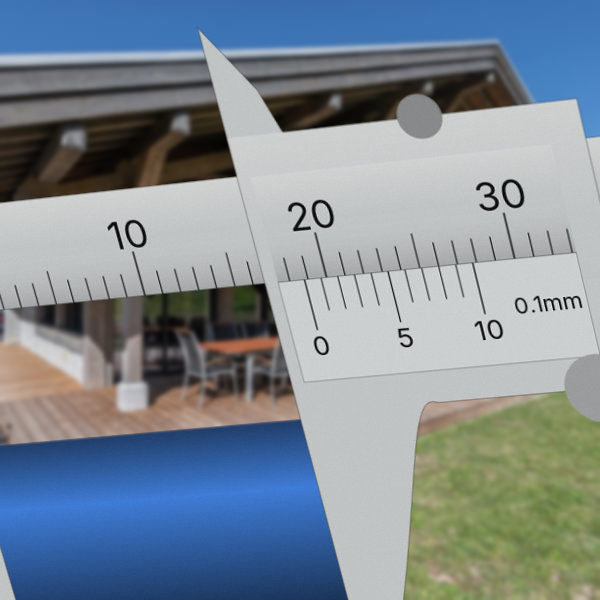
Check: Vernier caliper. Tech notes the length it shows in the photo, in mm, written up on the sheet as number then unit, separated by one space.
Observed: 18.8 mm
